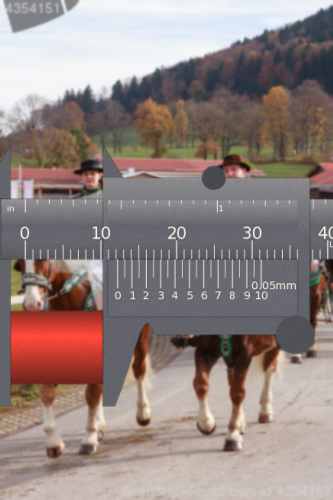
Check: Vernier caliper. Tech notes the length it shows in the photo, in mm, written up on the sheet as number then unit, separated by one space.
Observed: 12.2 mm
